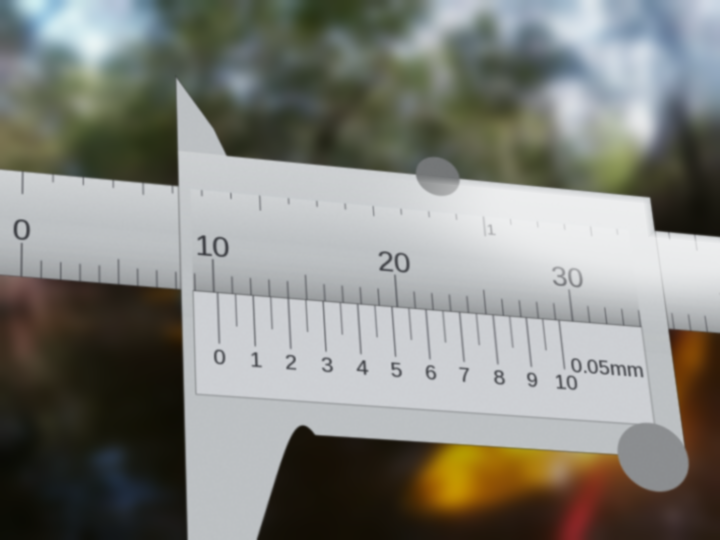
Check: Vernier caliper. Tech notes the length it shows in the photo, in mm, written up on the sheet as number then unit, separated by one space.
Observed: 10.2 mm
